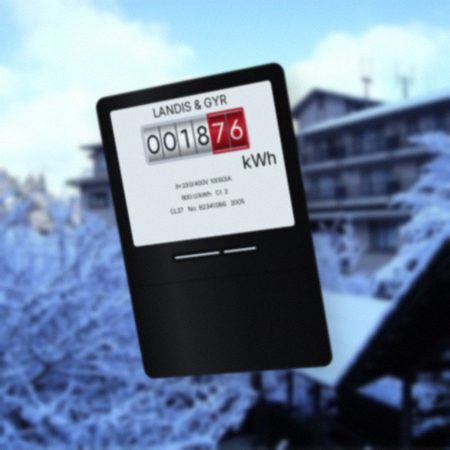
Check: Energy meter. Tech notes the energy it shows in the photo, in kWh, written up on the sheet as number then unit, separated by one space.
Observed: 18.76 kWh
